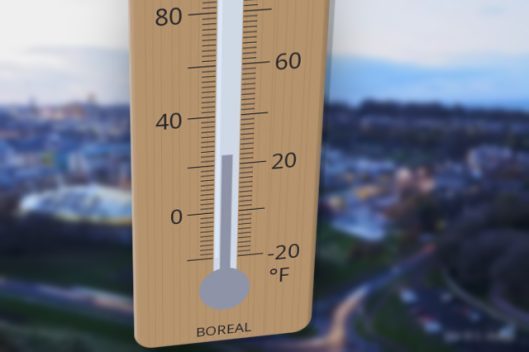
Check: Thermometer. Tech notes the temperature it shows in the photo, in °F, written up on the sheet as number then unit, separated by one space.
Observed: 24 °F
